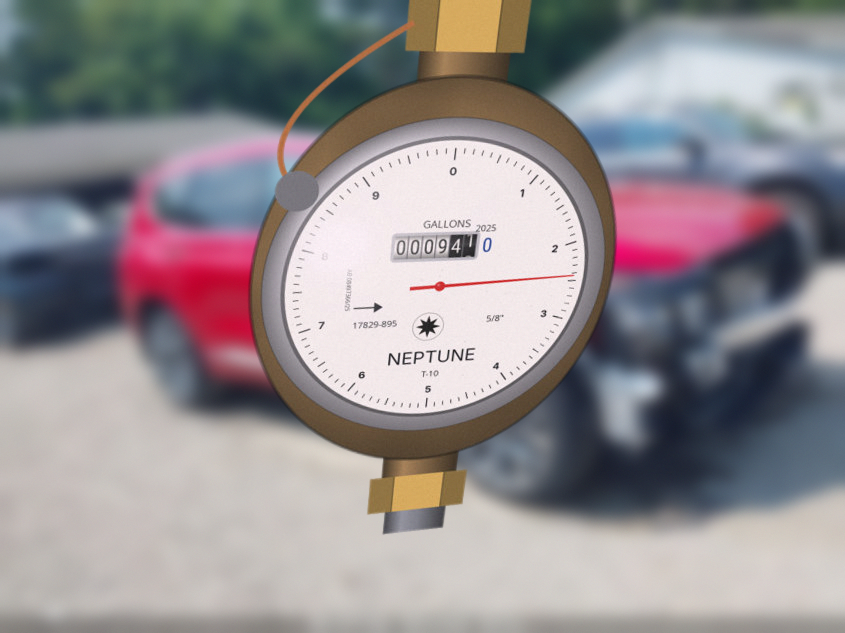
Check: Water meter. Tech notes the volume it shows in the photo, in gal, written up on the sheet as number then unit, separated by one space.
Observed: 9412.4 gal
